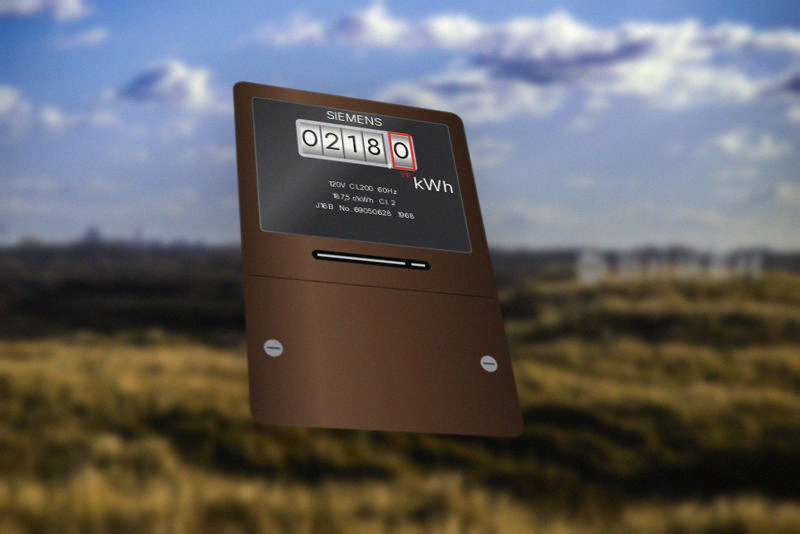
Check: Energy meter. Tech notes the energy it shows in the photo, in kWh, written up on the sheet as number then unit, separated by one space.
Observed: 218.0 kWh
